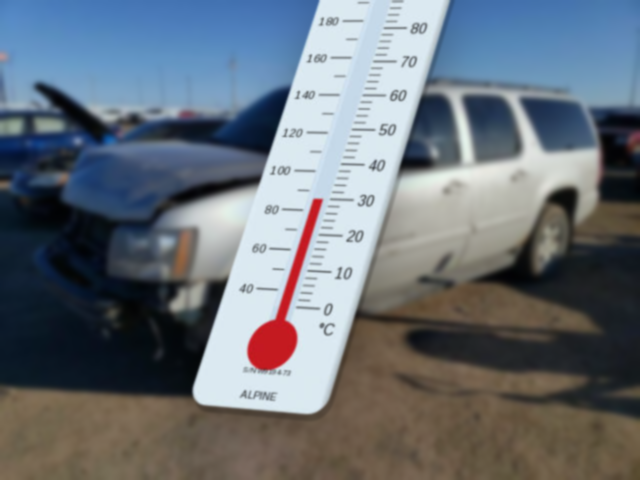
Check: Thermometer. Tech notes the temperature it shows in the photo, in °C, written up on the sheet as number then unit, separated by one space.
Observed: 30 °C
